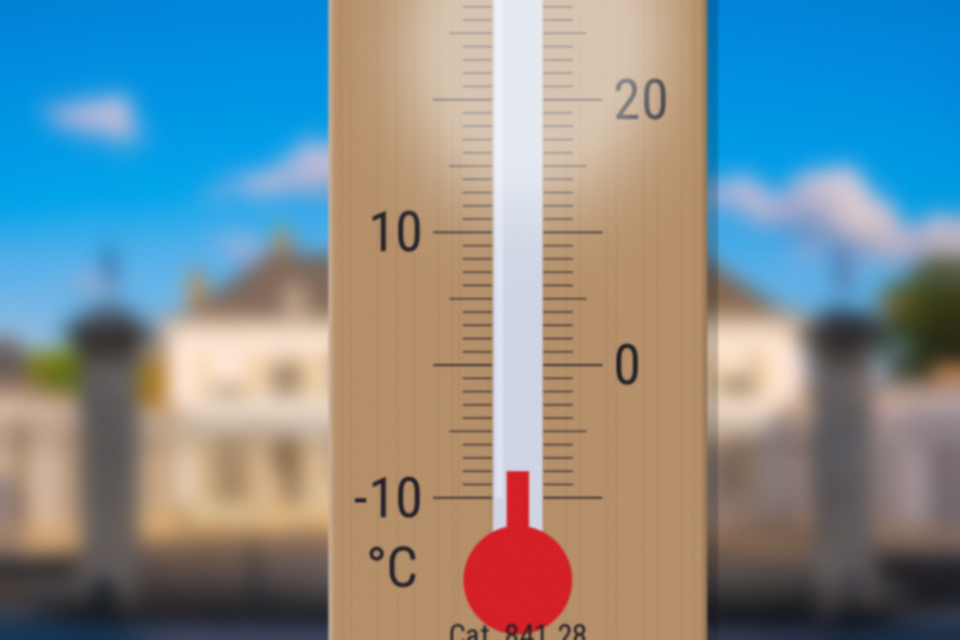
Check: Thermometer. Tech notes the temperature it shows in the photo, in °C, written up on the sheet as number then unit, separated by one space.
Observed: -8 °C
